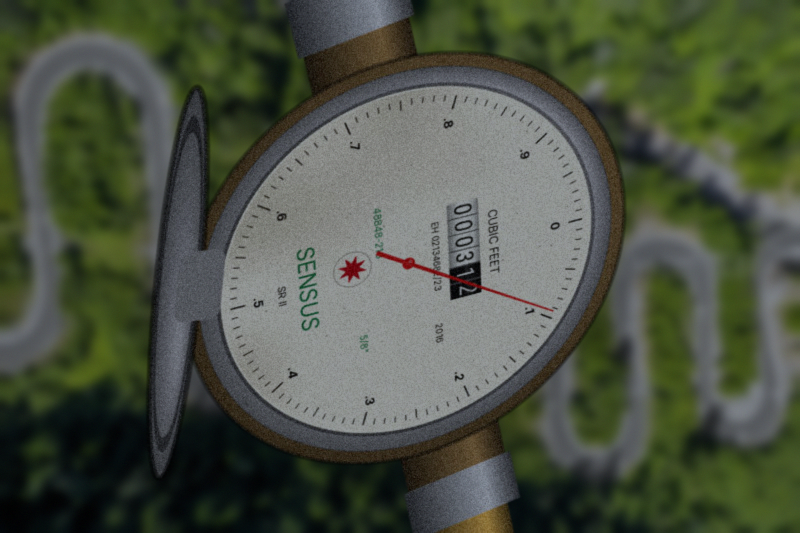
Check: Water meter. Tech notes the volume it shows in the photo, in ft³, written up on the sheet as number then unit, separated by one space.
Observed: 312.09 ft³
